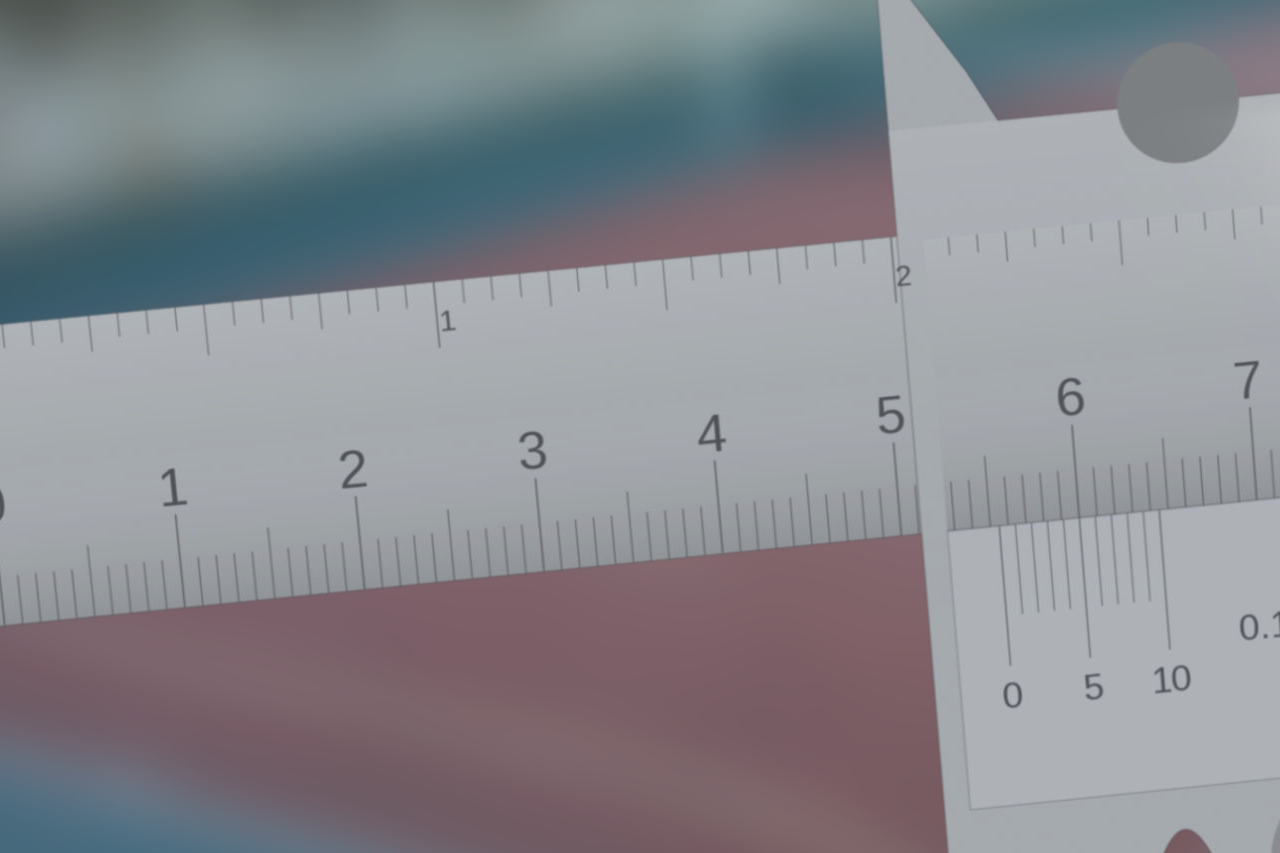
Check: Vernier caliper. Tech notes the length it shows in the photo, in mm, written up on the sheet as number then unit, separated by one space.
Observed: 55.5 mm
